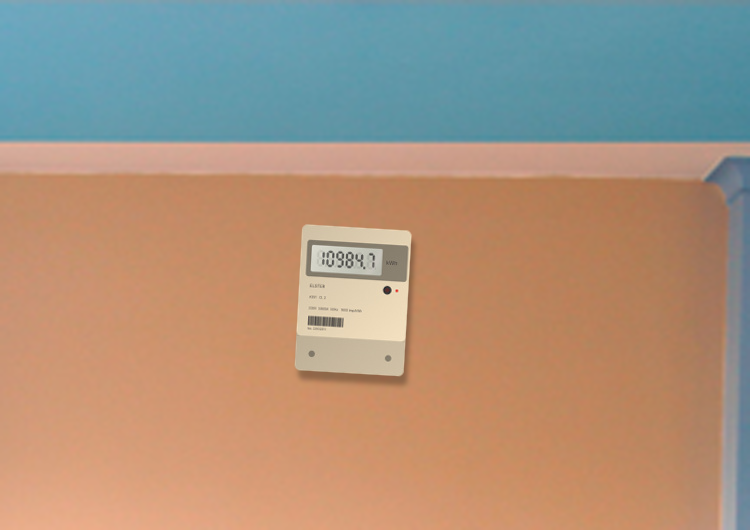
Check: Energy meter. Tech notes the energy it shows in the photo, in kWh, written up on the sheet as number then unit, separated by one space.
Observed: 10984.7 kWh
